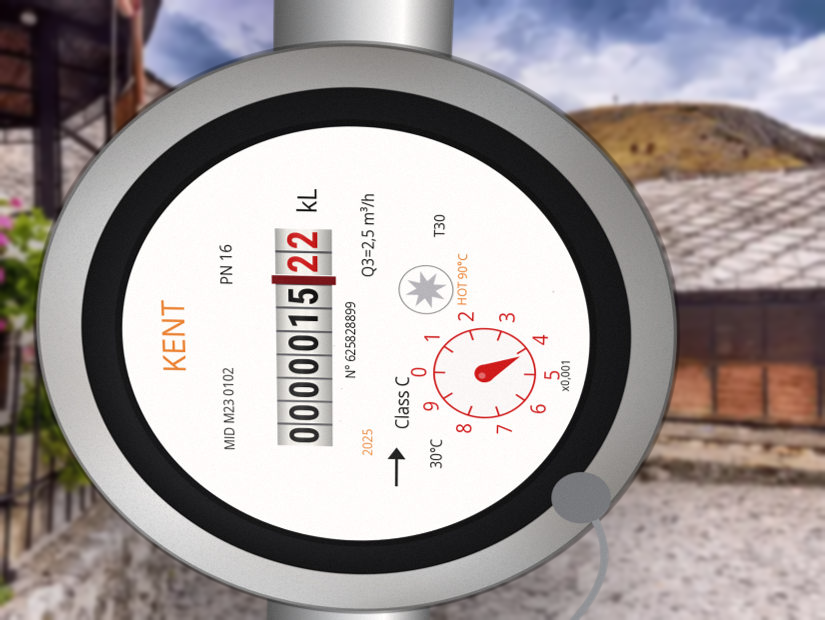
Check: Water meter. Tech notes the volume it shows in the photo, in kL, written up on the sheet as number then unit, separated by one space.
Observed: 15.224 kL
